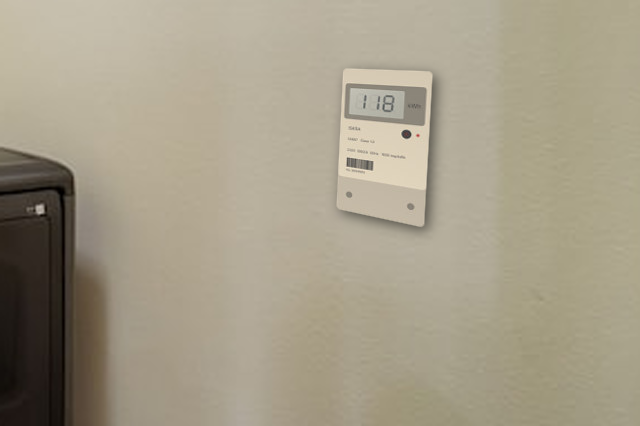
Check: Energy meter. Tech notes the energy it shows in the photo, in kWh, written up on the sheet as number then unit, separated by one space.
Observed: 118 kWh
